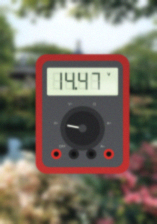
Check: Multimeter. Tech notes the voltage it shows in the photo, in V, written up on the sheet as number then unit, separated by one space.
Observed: 14.47 V
